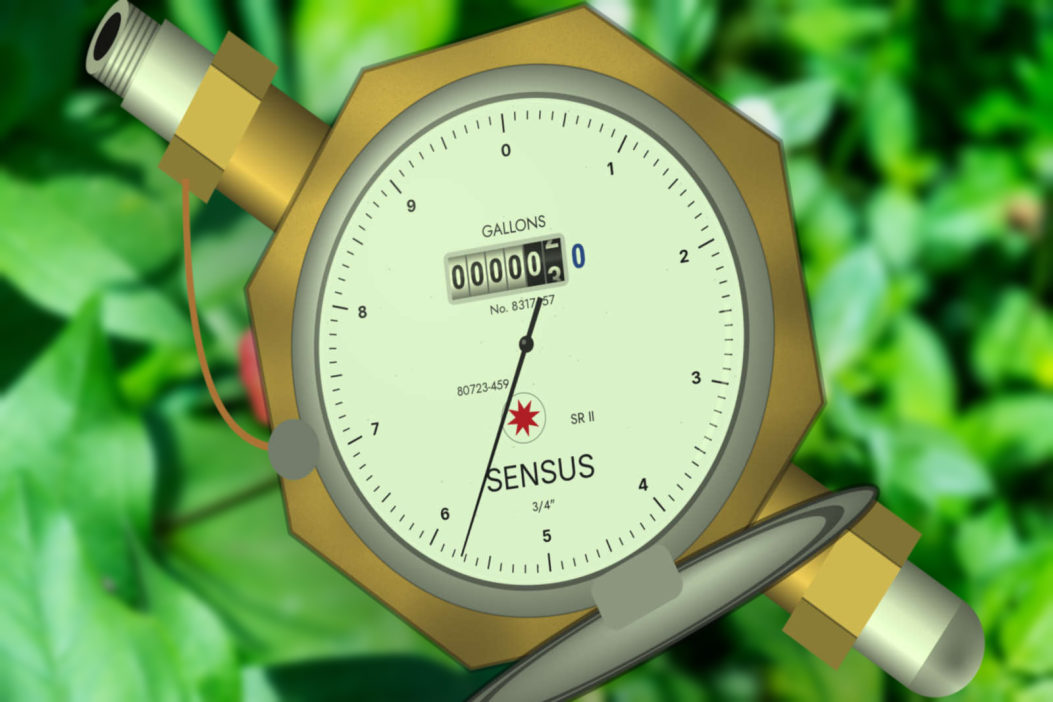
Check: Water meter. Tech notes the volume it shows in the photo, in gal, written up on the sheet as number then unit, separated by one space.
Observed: 25.7 gal
